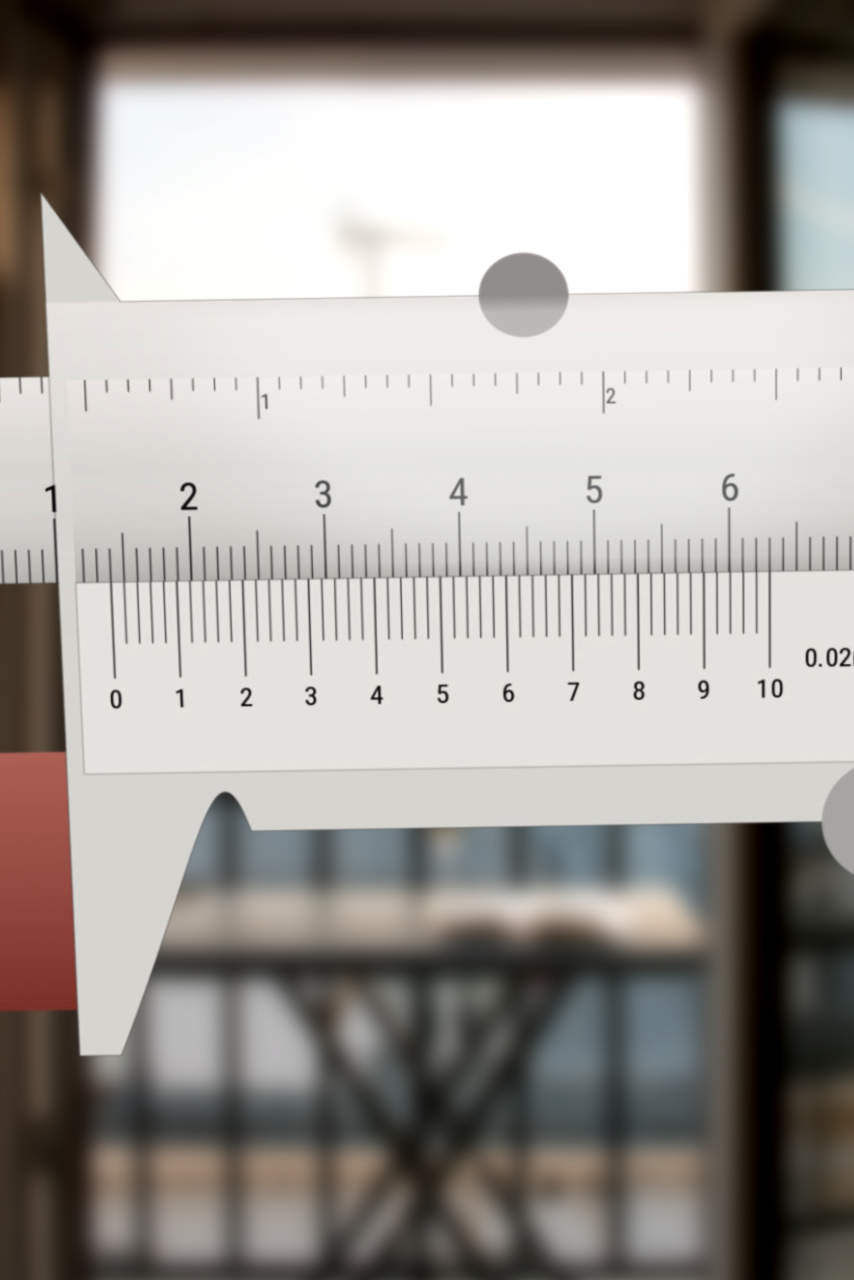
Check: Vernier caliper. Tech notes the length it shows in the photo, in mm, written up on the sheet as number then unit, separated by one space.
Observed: 14.0 mm
